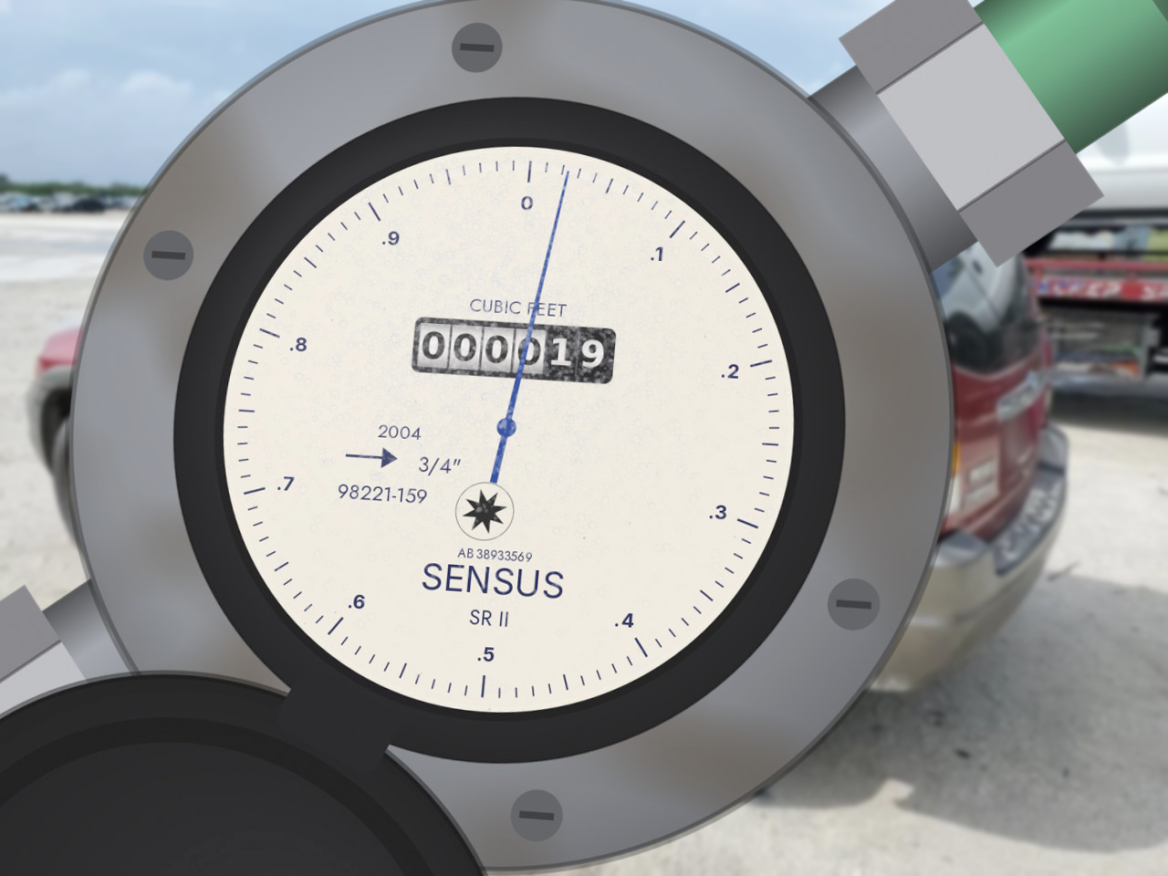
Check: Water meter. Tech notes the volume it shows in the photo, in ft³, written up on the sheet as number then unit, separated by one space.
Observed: 19.02 ft³
